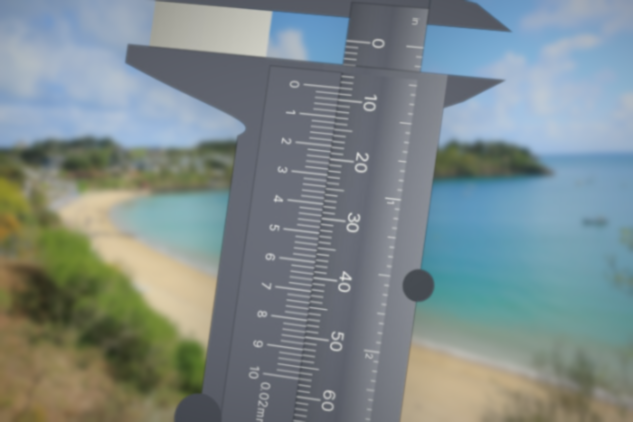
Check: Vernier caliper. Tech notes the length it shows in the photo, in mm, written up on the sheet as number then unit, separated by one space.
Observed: 8.0 mm
